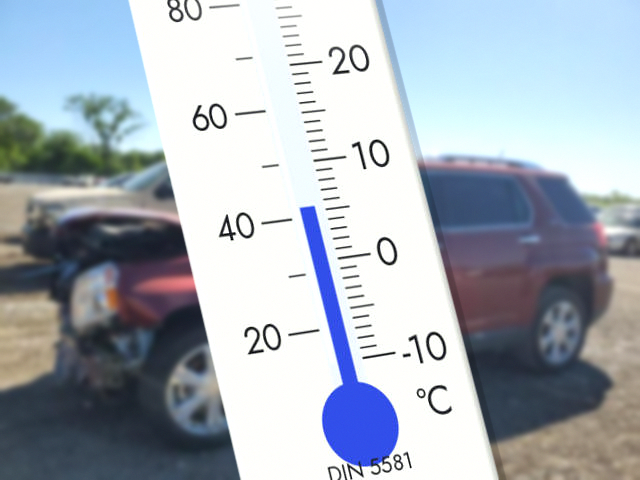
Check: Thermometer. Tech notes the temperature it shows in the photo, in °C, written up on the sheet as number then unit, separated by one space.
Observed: 5.5 °C
